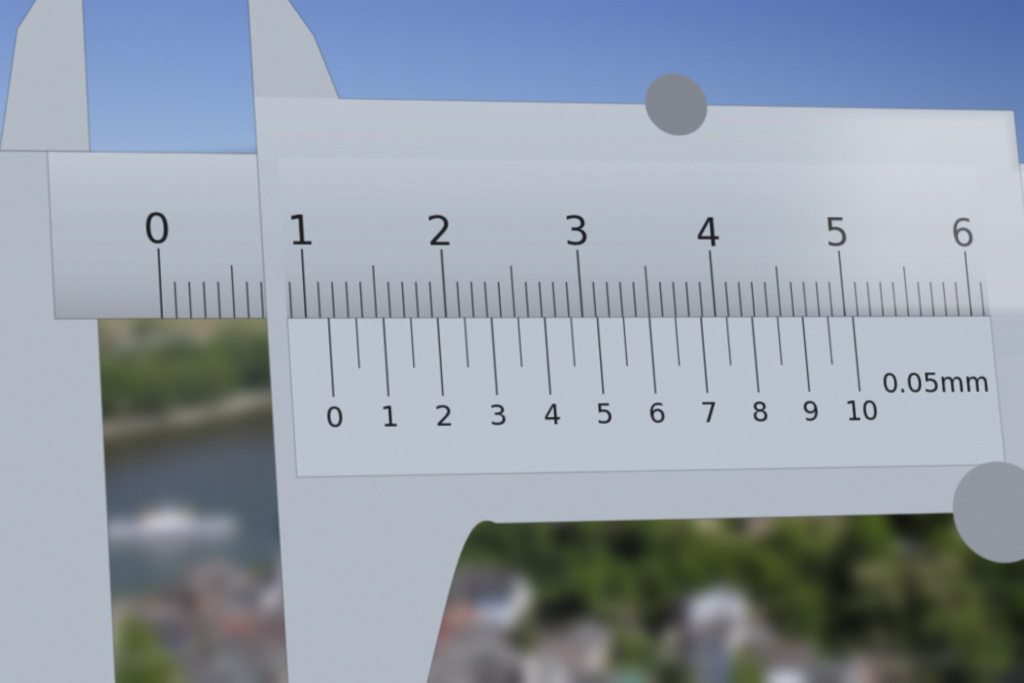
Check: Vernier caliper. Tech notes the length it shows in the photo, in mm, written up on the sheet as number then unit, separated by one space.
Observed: 11.6 mm
